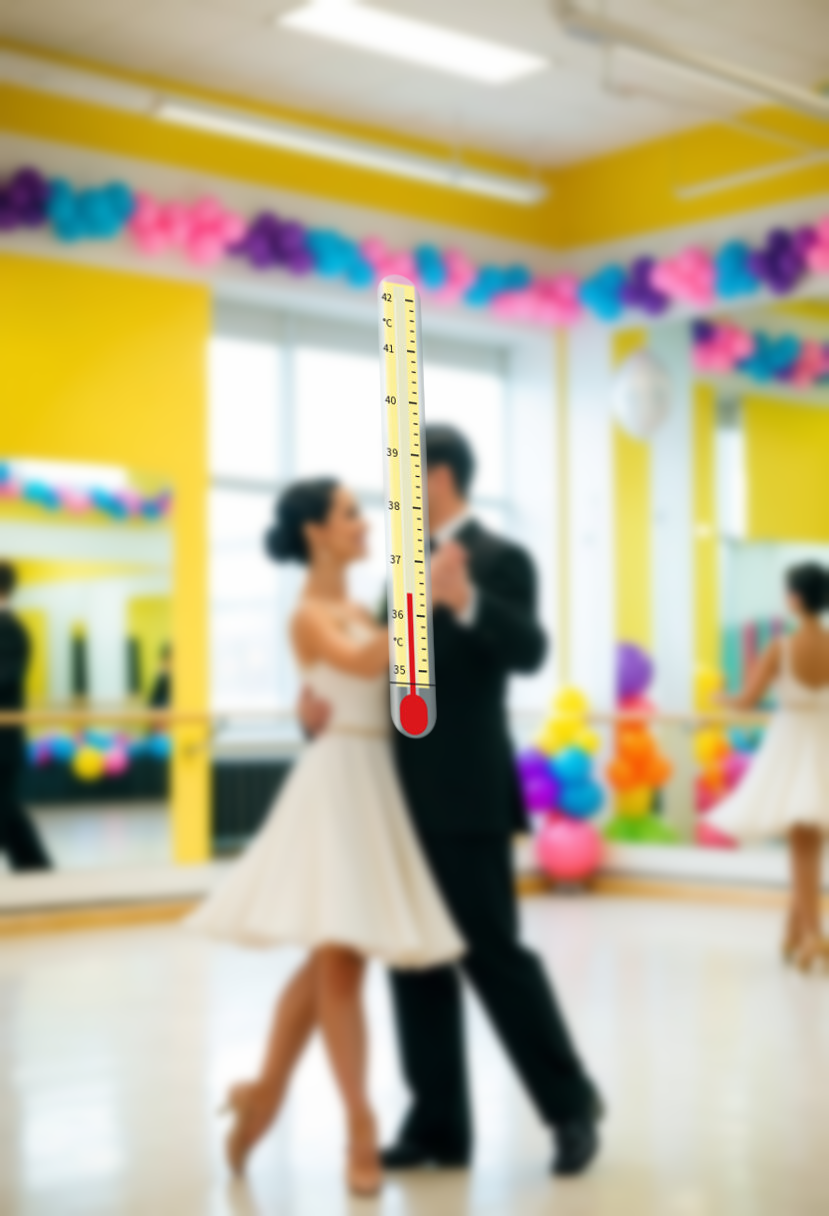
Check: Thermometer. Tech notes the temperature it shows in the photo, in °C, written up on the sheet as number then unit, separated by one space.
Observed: 36.4 °C
